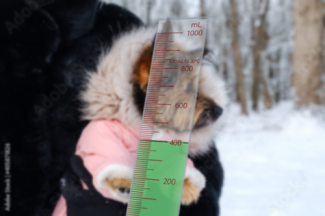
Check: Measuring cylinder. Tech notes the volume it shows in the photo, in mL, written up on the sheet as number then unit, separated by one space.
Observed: 400 mL
